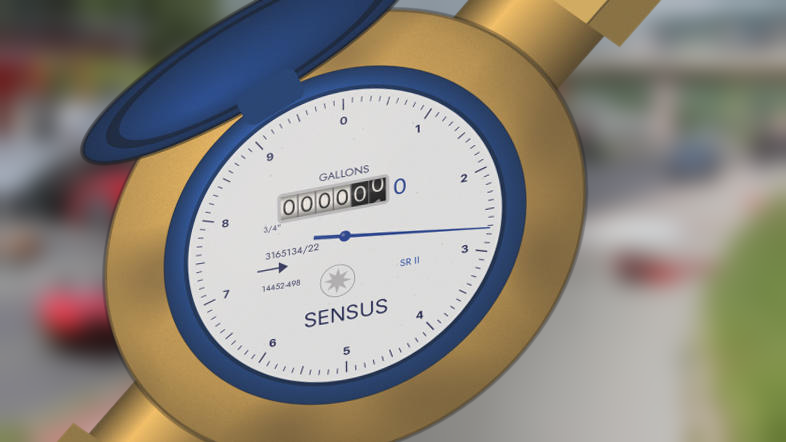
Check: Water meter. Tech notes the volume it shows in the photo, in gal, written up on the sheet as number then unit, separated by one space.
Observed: 2.7 gal
